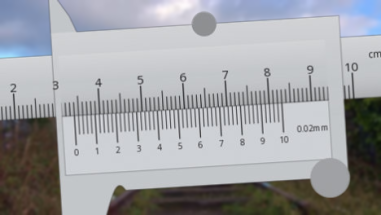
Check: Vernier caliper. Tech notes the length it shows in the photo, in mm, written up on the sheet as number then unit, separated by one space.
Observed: 34.0 mm
